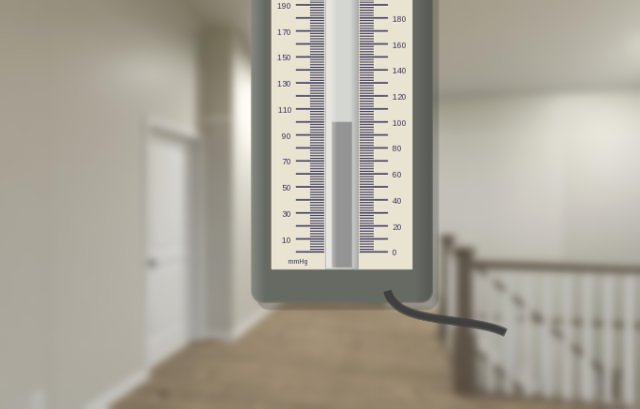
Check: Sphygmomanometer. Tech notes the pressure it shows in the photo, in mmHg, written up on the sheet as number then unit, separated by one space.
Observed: 100 mmHg
